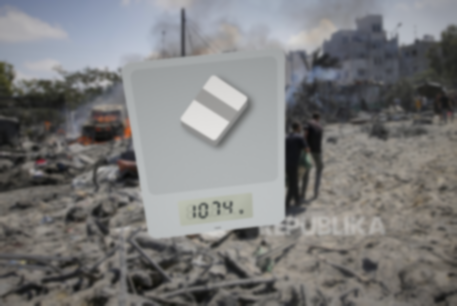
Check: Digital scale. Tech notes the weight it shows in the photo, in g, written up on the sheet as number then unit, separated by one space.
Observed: 1074 g
